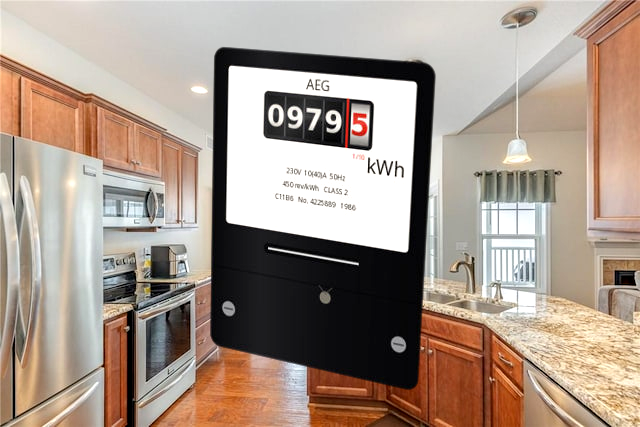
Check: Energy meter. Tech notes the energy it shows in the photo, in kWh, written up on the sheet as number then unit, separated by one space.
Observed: 979.5 kWh
